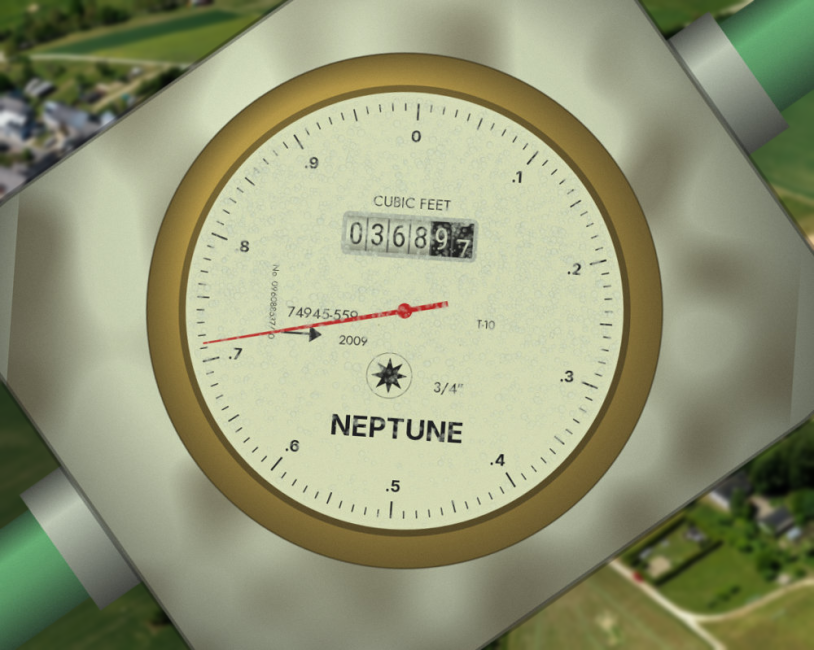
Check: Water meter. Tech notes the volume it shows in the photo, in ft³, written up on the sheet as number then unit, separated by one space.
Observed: 36896.71 ft³
